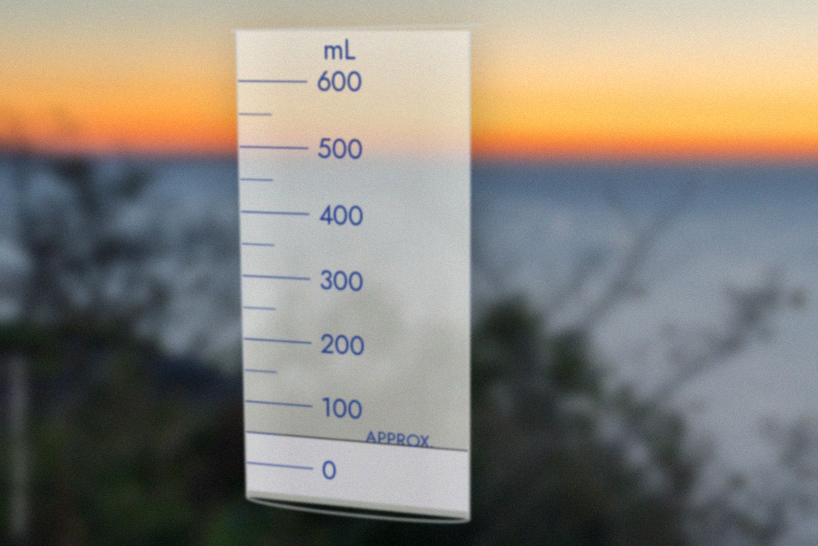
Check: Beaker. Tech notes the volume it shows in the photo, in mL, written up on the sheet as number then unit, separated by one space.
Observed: 50 mL
